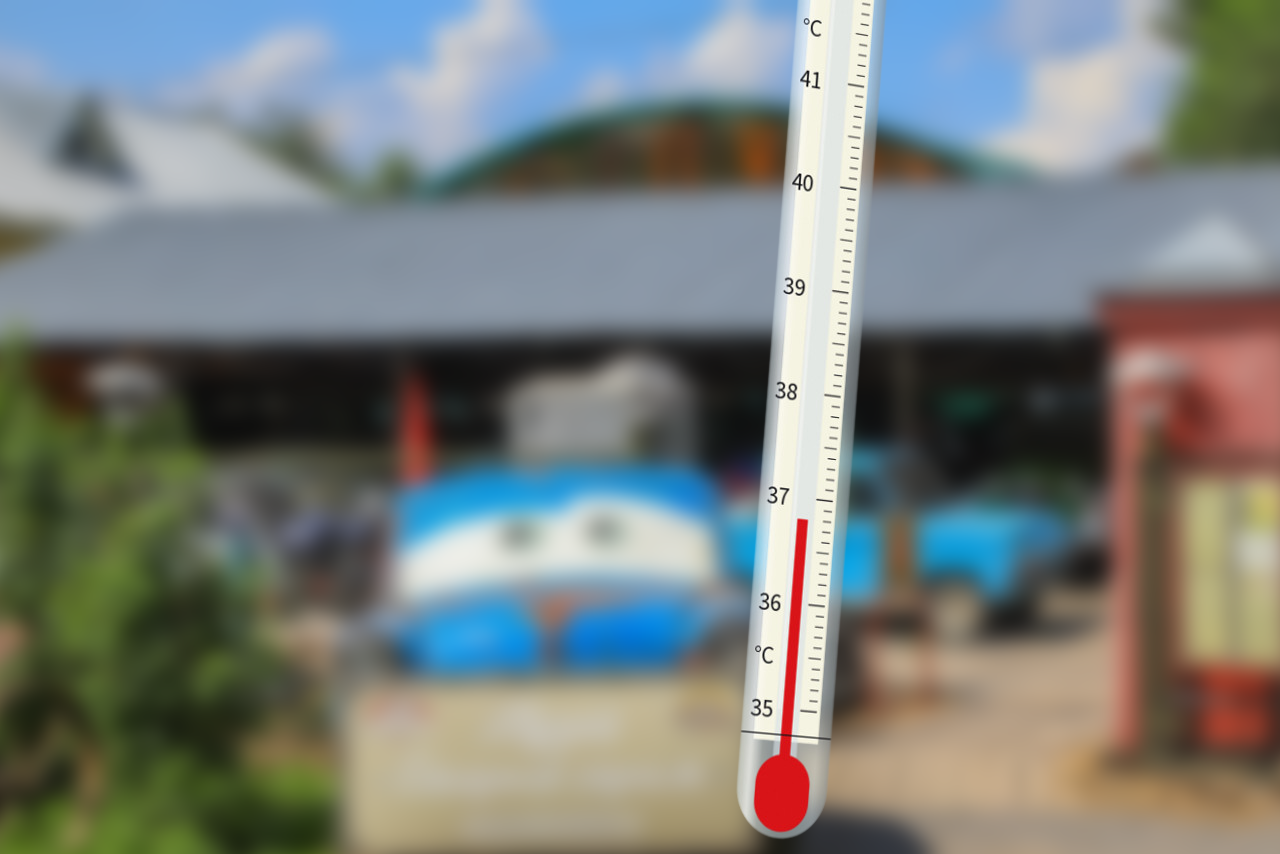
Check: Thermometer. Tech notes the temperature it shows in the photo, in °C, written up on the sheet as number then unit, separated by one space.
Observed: 36.8 °C
